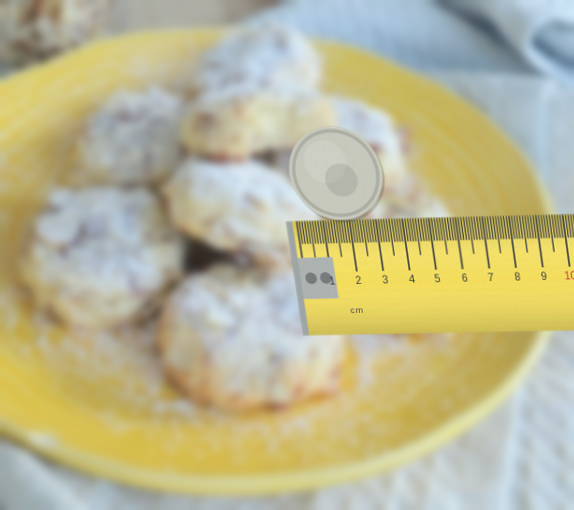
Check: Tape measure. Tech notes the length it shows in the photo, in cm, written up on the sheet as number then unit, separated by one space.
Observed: 3.5 cm
